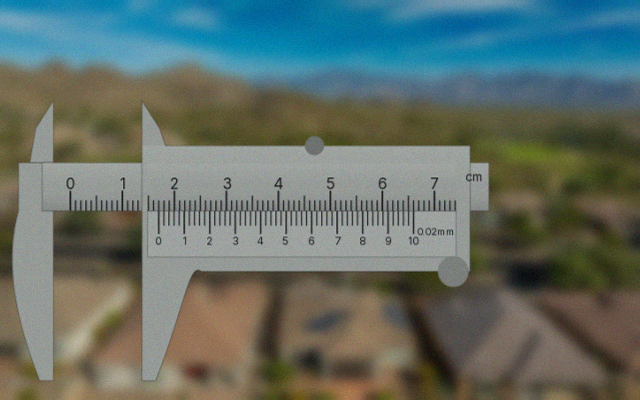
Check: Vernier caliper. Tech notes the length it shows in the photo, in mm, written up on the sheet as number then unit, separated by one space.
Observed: 17.0 mm
